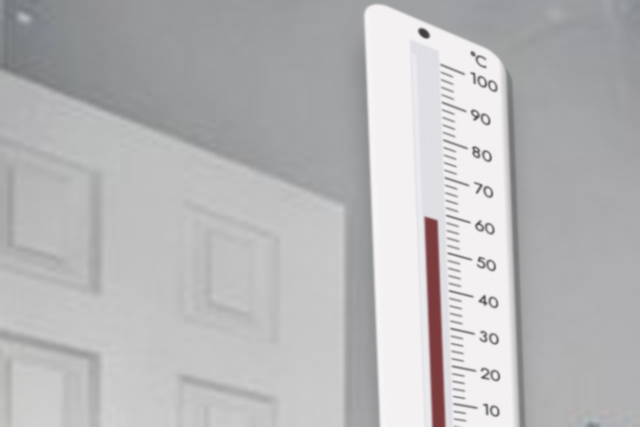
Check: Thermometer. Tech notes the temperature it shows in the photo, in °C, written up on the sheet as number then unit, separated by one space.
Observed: 58 °C
